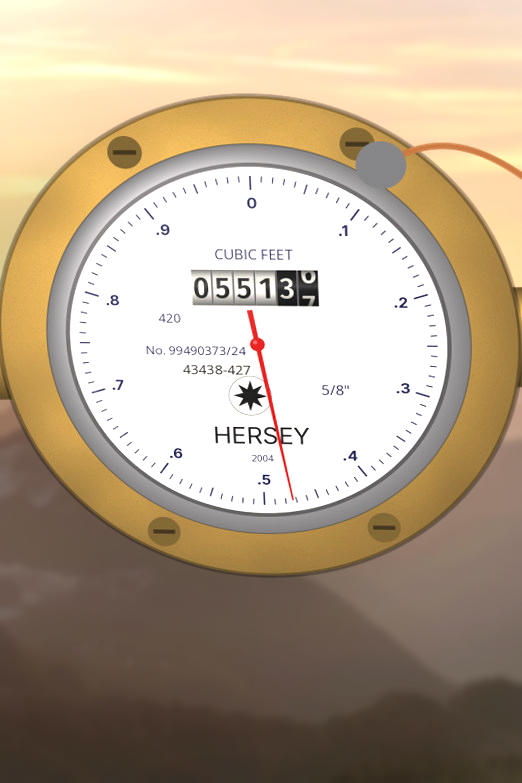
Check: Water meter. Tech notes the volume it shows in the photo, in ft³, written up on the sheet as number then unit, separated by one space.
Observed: 55136.47 ft³
